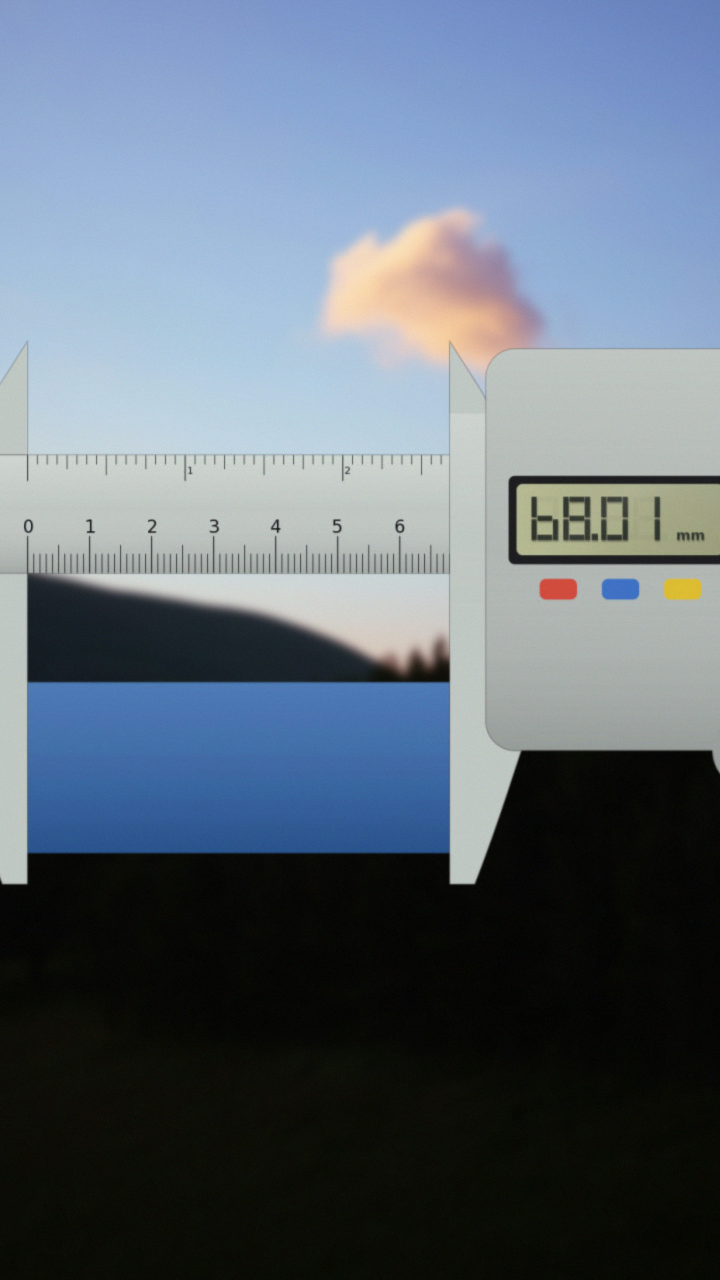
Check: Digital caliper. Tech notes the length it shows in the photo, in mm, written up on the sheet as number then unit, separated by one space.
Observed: 68.01 mm
